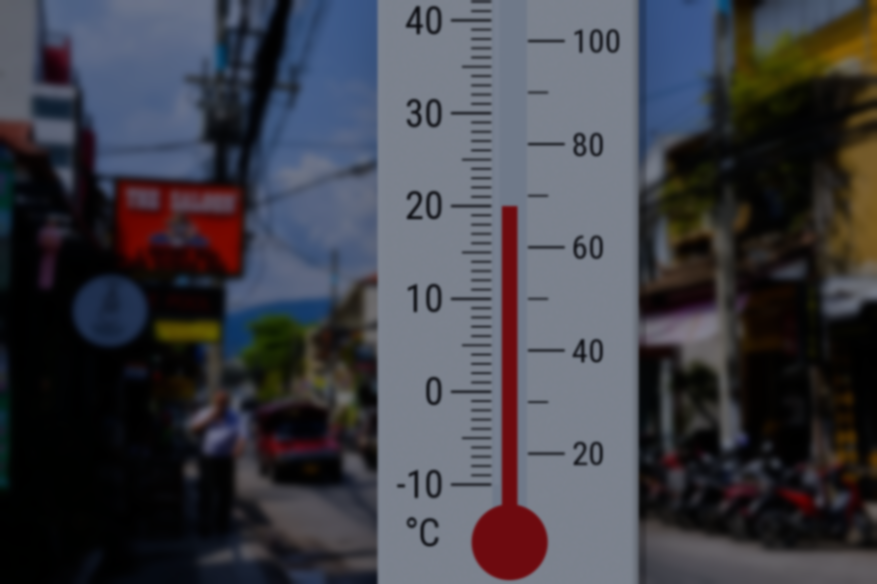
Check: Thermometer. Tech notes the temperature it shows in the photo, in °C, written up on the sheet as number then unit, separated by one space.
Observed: 20 °C
